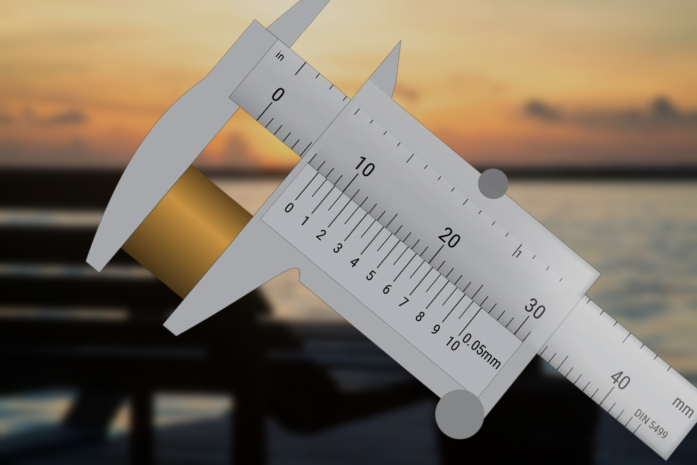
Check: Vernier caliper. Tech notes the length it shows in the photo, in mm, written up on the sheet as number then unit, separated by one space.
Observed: 7.2 mm
